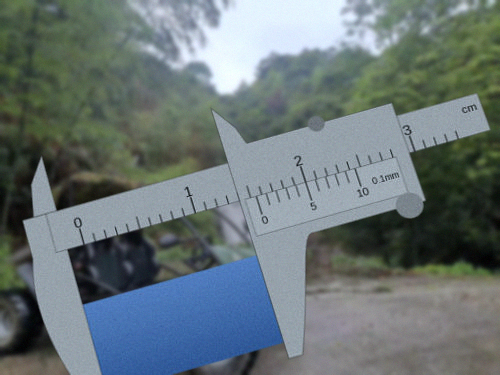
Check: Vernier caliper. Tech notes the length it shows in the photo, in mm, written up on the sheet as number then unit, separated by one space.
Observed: 15.5 mm
